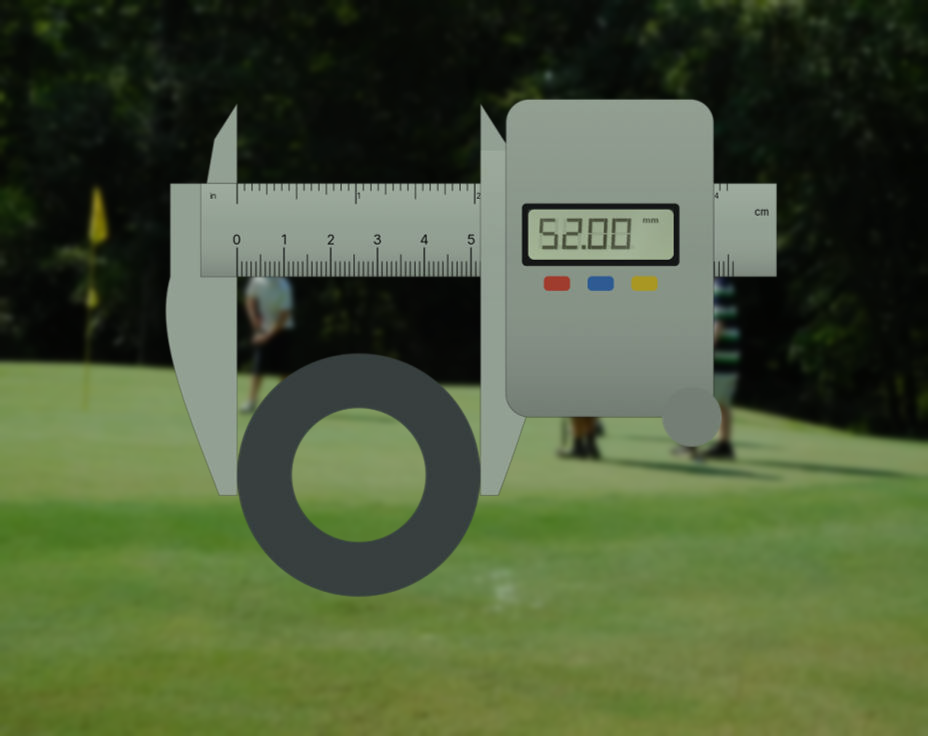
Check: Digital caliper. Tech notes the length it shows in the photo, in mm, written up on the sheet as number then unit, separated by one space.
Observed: 52.00 mm
